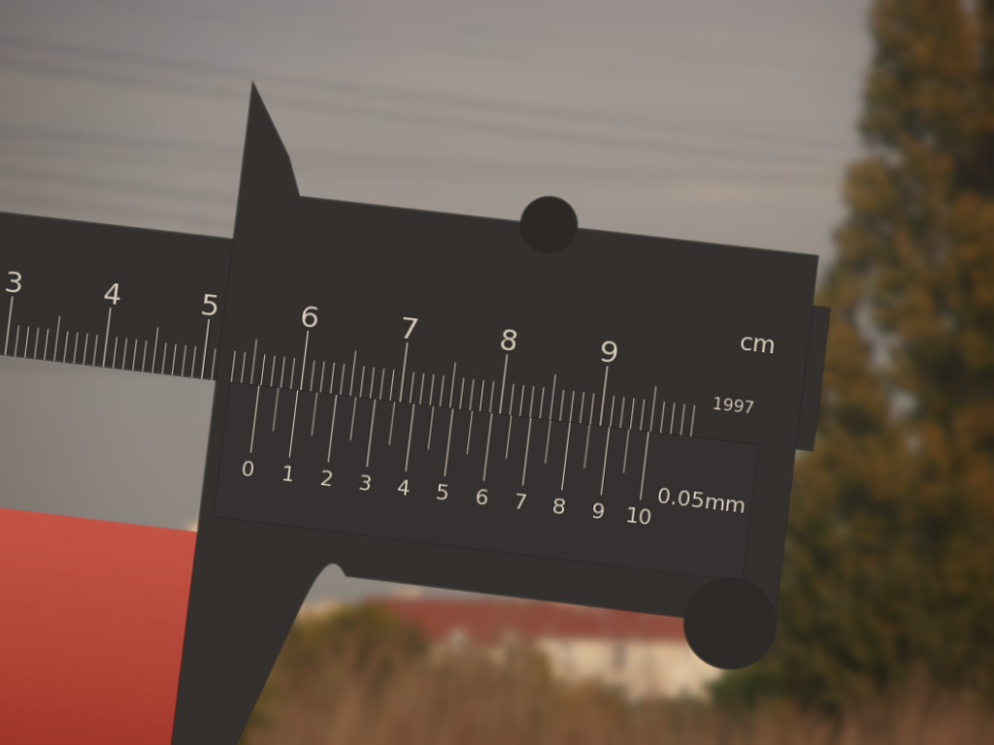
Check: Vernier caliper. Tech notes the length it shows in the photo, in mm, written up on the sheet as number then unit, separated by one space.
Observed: 55.8 mm
